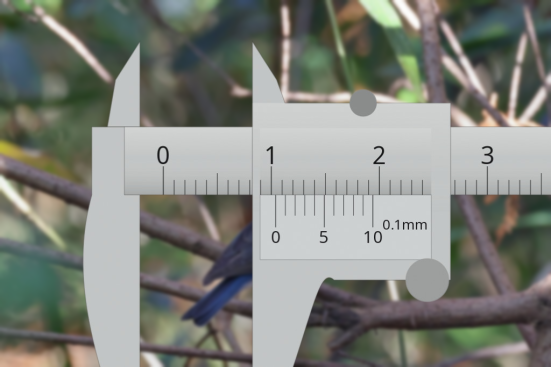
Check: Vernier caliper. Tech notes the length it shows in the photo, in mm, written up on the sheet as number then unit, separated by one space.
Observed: 10.4 mm
